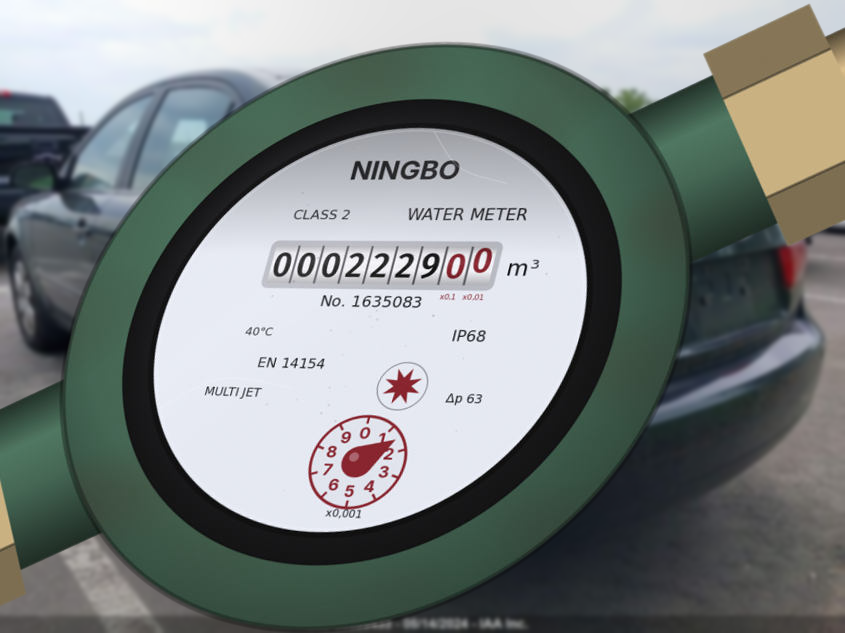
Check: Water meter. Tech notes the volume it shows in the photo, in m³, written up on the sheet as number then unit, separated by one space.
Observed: 2229.001 m³
